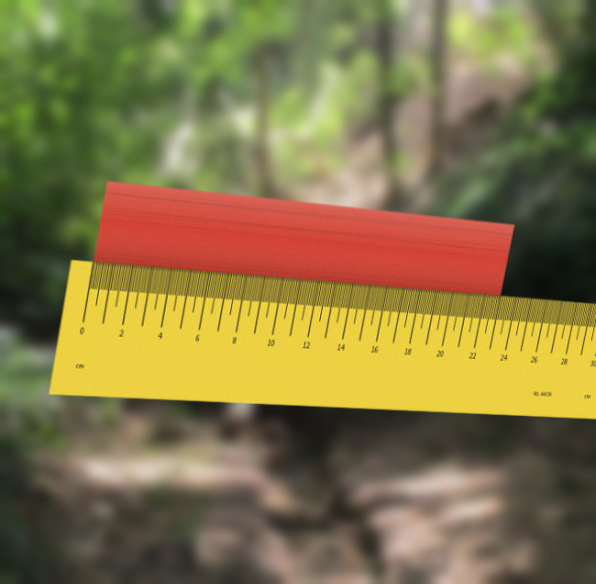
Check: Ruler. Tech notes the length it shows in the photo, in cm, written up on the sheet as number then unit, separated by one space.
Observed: 23 cm
